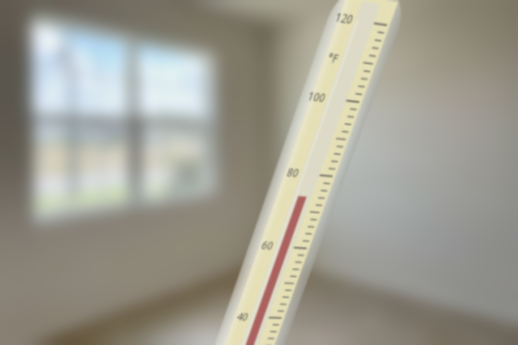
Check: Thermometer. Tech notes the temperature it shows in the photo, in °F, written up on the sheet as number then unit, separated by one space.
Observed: 74 °F
